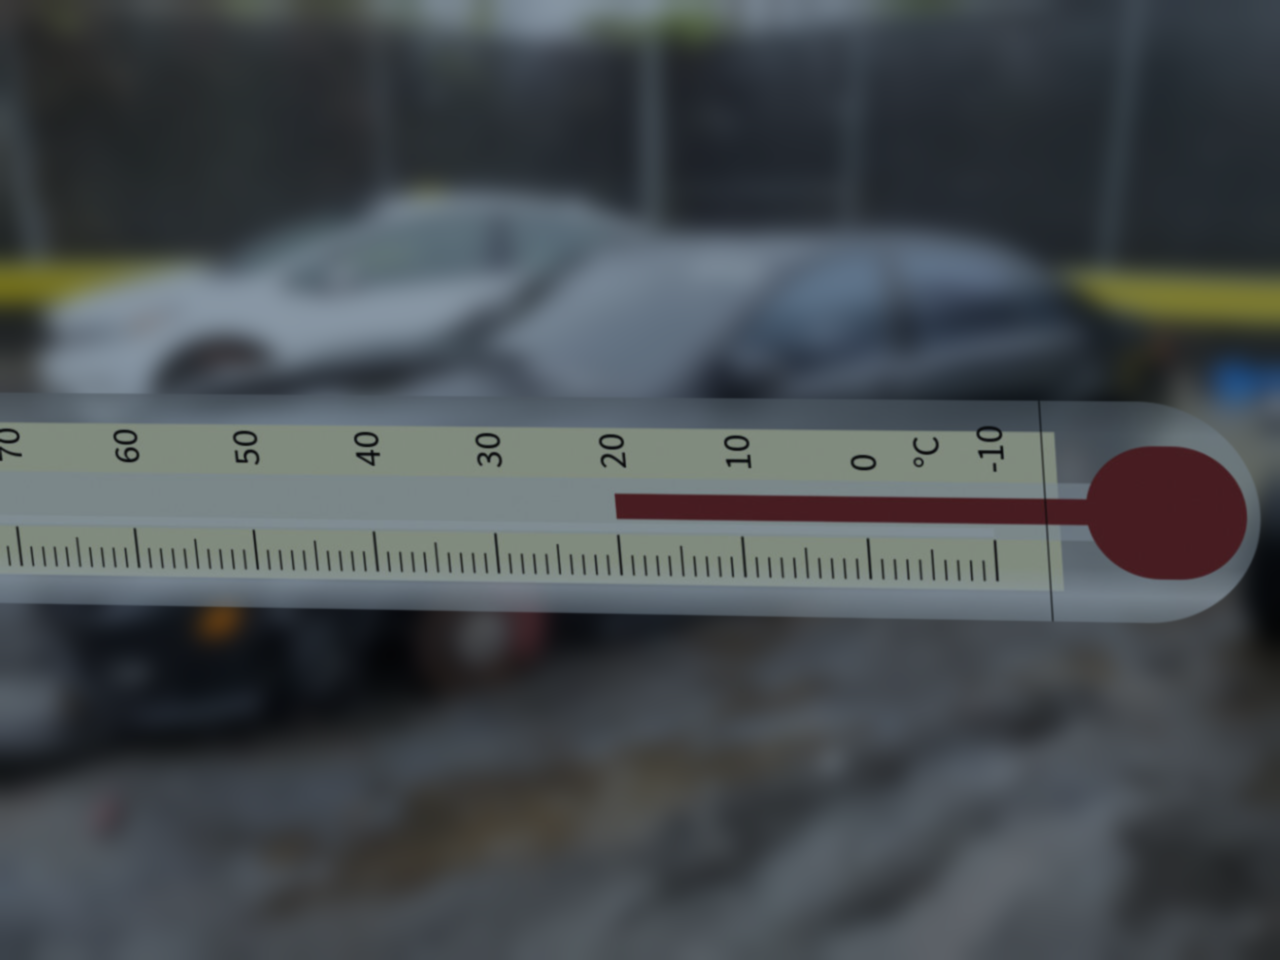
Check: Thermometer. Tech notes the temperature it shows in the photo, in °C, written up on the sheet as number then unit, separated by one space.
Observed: 20 °C
